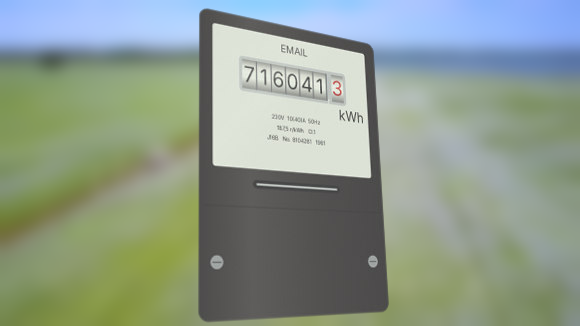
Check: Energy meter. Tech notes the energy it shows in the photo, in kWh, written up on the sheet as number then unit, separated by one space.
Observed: 716041.3 kWh
